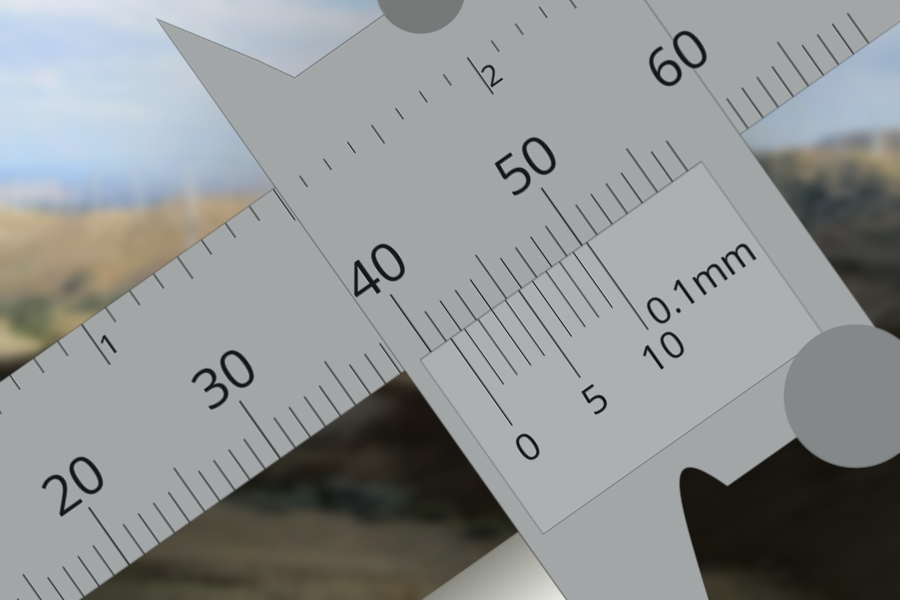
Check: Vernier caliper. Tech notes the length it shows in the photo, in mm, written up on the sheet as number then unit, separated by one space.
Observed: 41.3 mm
